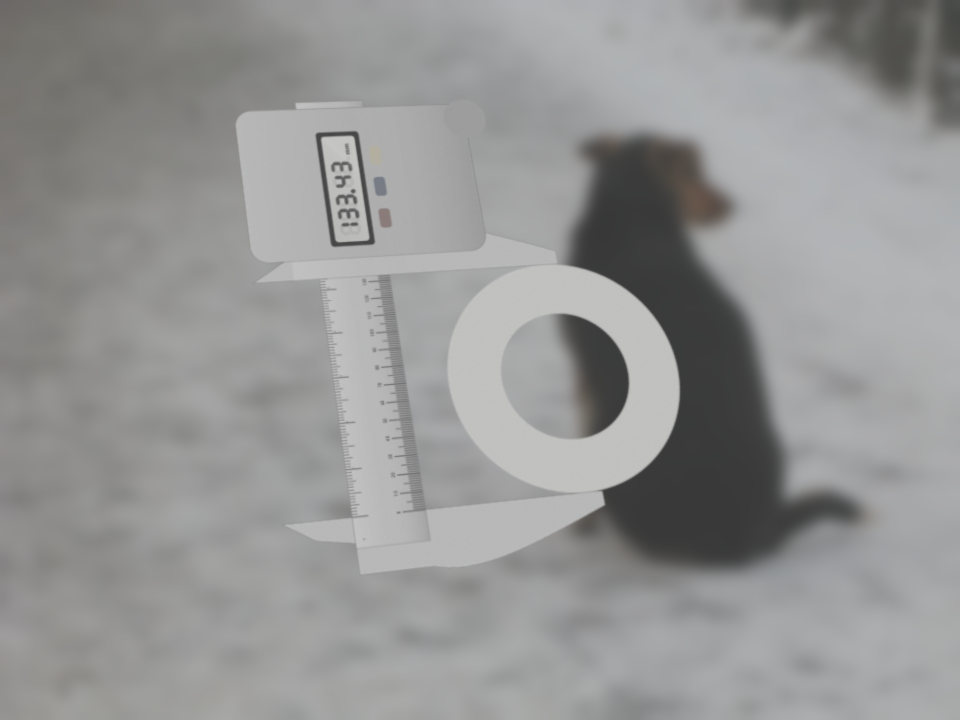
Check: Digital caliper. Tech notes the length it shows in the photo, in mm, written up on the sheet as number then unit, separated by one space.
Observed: 133.43 mm
